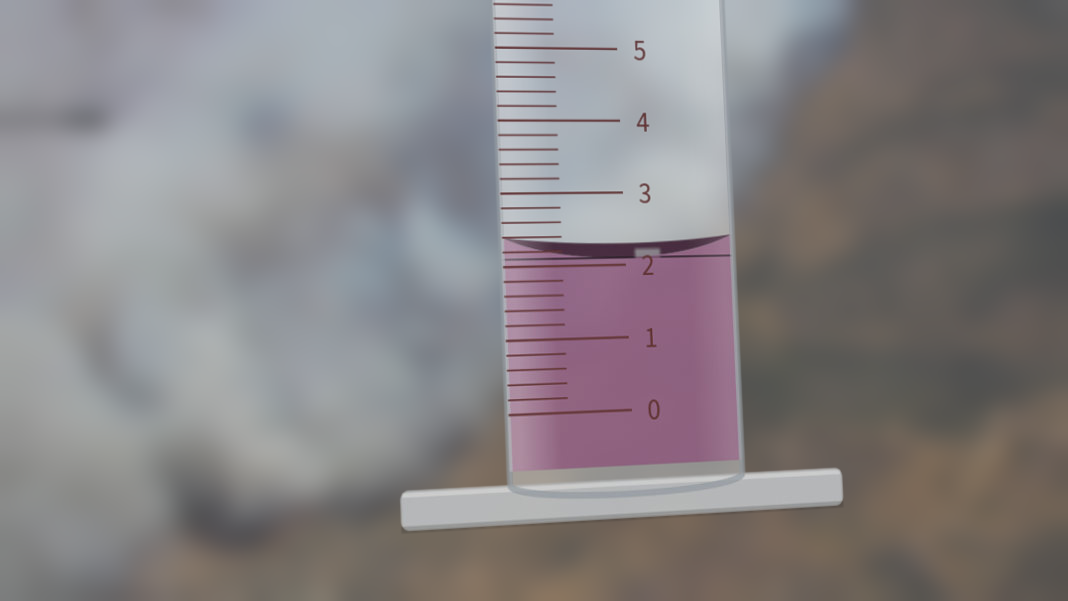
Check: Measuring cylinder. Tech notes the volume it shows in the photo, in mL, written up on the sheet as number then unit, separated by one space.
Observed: 2.1 mL
